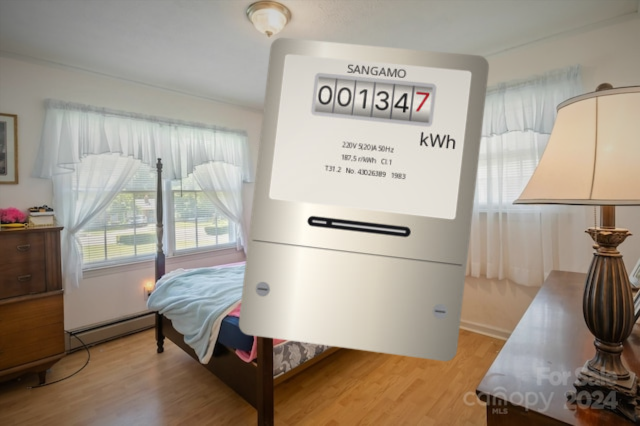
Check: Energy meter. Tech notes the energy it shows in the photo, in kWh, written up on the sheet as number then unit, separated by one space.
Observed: 134.7 kWh
